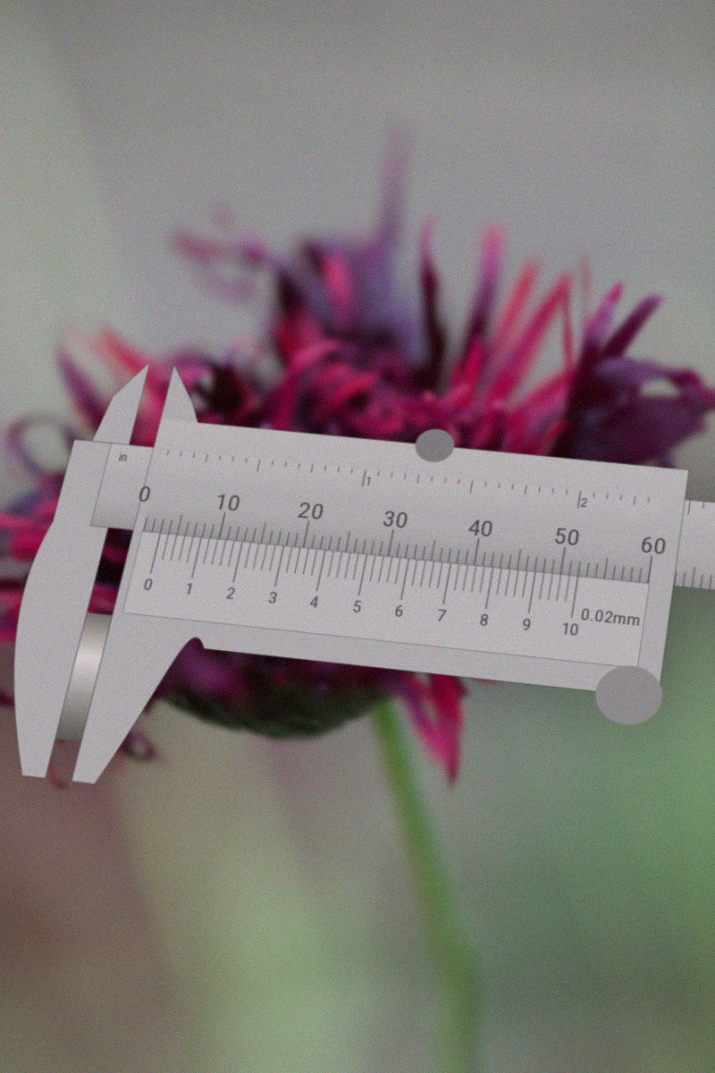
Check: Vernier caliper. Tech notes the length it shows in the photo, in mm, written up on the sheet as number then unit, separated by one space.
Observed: 3.0 mm
